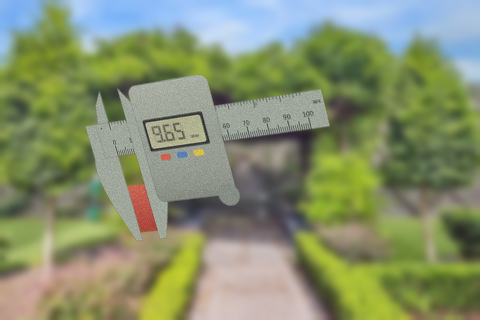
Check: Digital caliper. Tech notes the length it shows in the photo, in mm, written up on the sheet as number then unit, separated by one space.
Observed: 9.65 mm
